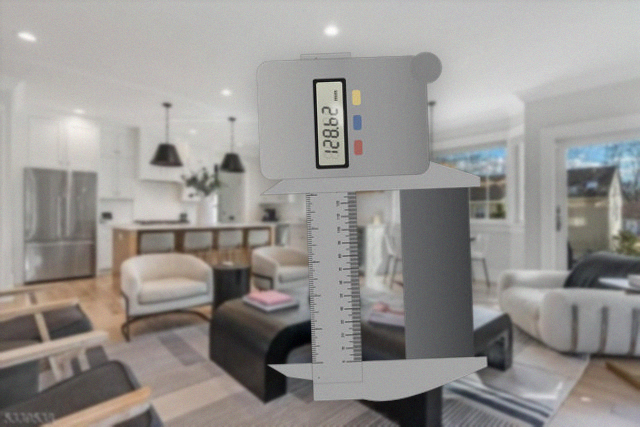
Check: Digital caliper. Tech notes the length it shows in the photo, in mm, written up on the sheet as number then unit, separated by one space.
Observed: 128.62 mm
